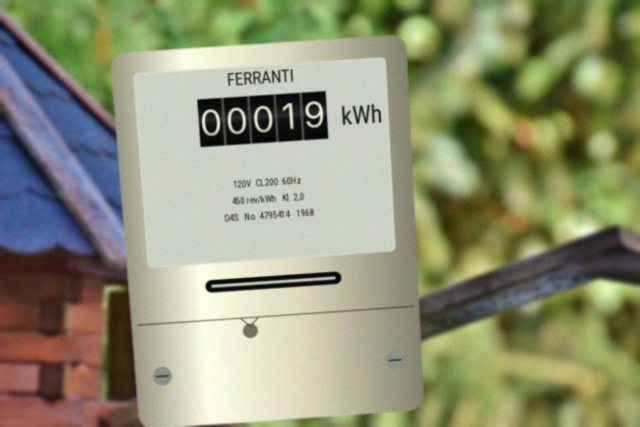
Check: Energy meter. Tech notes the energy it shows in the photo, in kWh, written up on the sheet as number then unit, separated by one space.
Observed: 19 kWh
